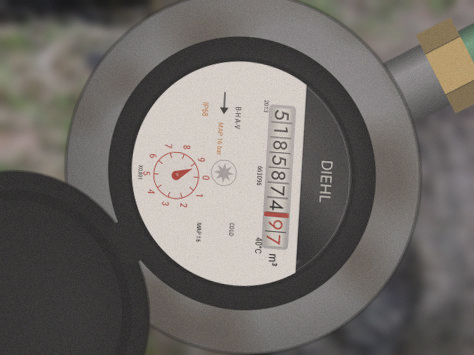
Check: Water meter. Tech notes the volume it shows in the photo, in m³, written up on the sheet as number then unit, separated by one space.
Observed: 5185874.969 m³
